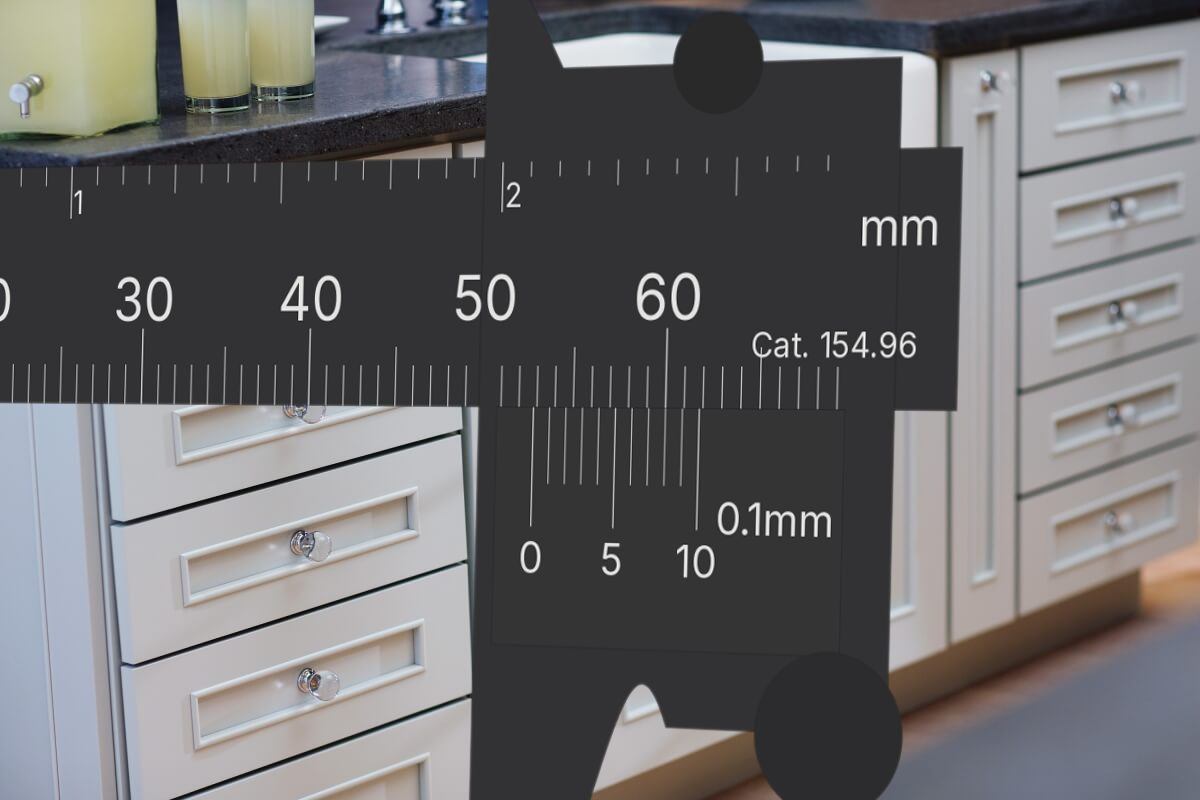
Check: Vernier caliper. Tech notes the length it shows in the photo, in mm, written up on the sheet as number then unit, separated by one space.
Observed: 52.8 mm
